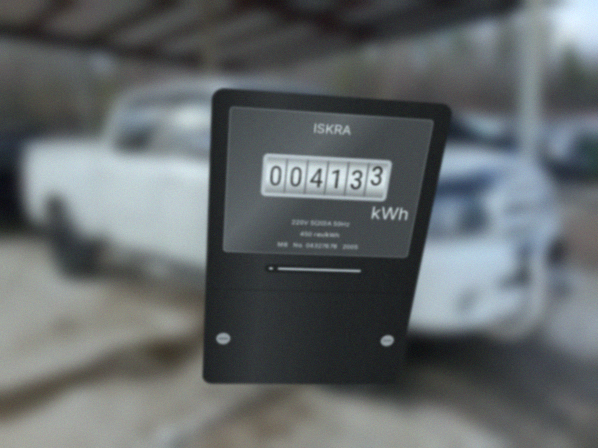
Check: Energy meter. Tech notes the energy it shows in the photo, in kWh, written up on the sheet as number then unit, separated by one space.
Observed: 4133 kWh
